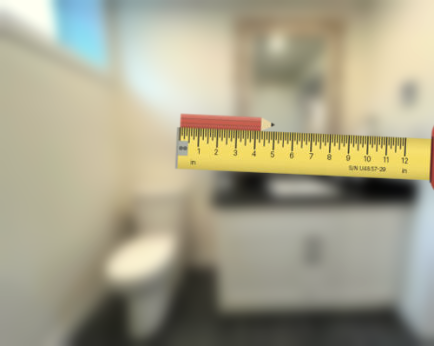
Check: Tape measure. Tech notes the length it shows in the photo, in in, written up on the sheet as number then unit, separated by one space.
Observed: 5 in
